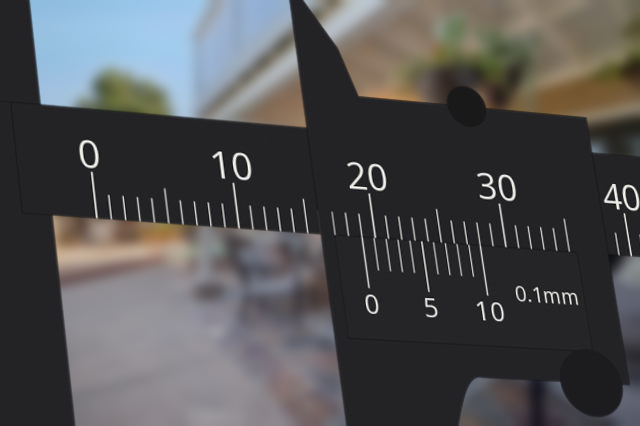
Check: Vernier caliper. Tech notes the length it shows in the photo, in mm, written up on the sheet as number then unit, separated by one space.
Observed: 19.0 mm
